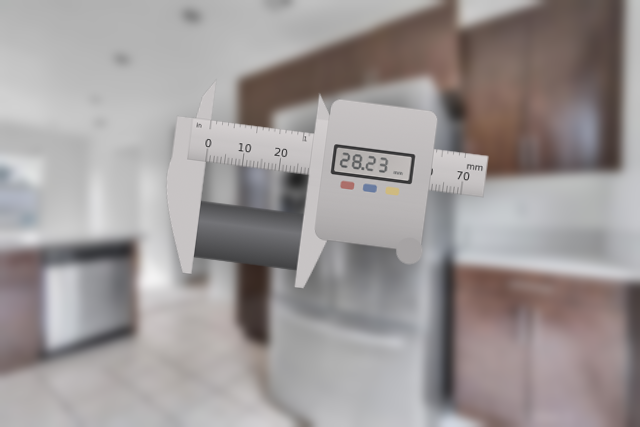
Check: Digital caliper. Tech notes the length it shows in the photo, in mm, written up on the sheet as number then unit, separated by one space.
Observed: 28.23 mm
